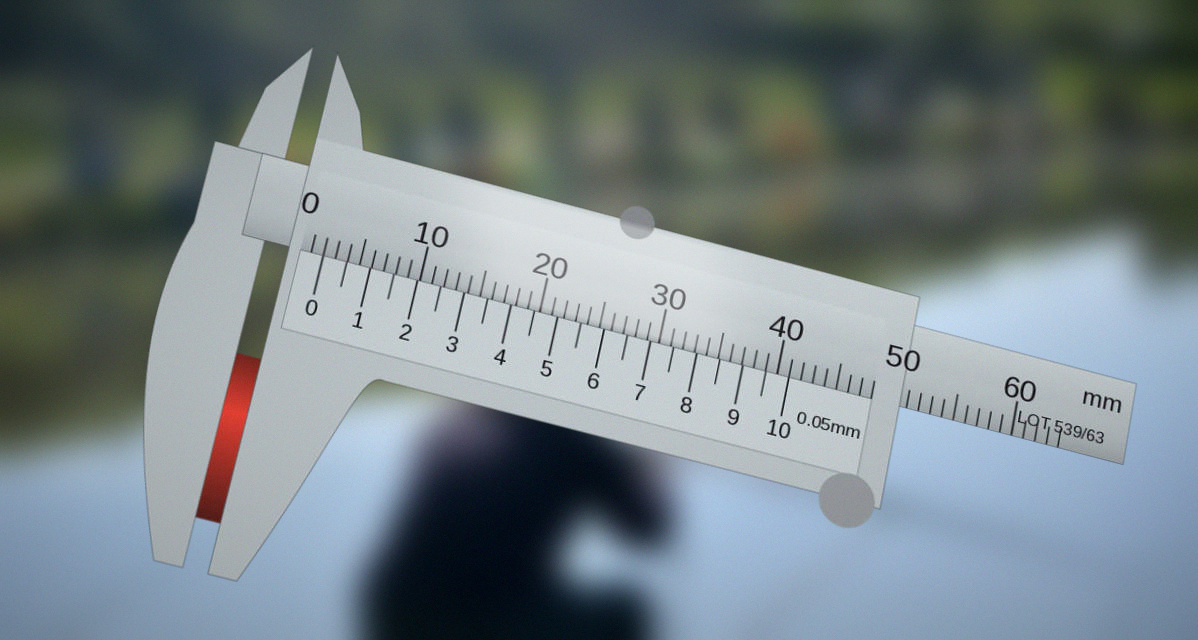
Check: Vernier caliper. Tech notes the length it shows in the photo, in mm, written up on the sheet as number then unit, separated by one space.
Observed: 2.0 mm
